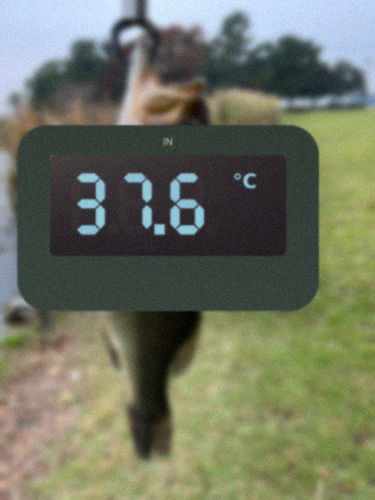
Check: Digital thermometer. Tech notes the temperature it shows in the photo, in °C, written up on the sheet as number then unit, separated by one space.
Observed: 37.6 °C
